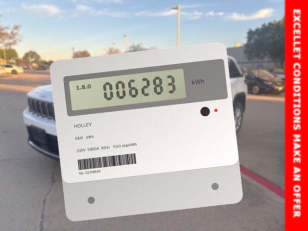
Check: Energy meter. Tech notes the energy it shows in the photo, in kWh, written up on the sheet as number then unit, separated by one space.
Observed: 6283 kWh
